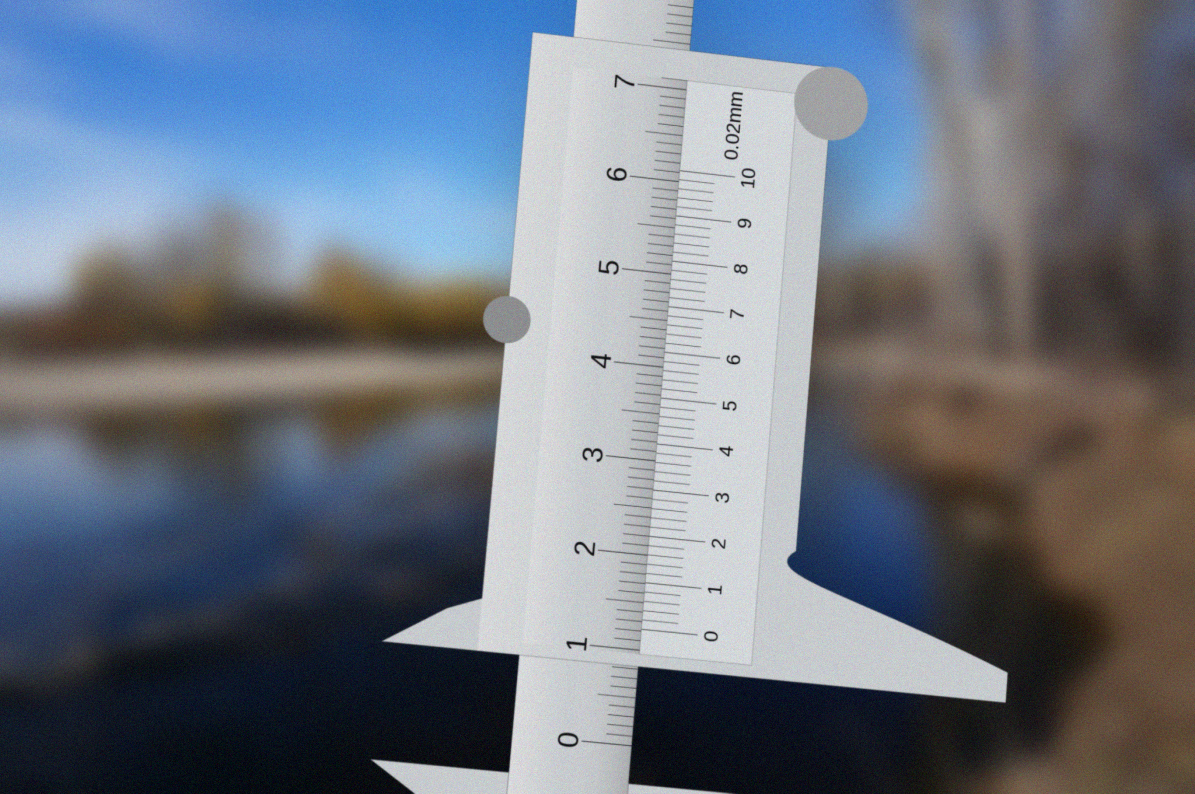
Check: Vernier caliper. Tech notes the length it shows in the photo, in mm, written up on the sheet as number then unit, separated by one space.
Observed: 12.2 mm
